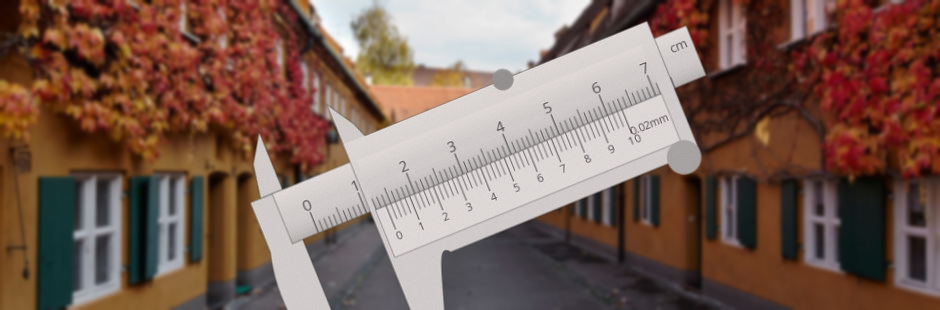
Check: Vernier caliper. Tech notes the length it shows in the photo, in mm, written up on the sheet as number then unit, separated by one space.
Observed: 14.0 mm
